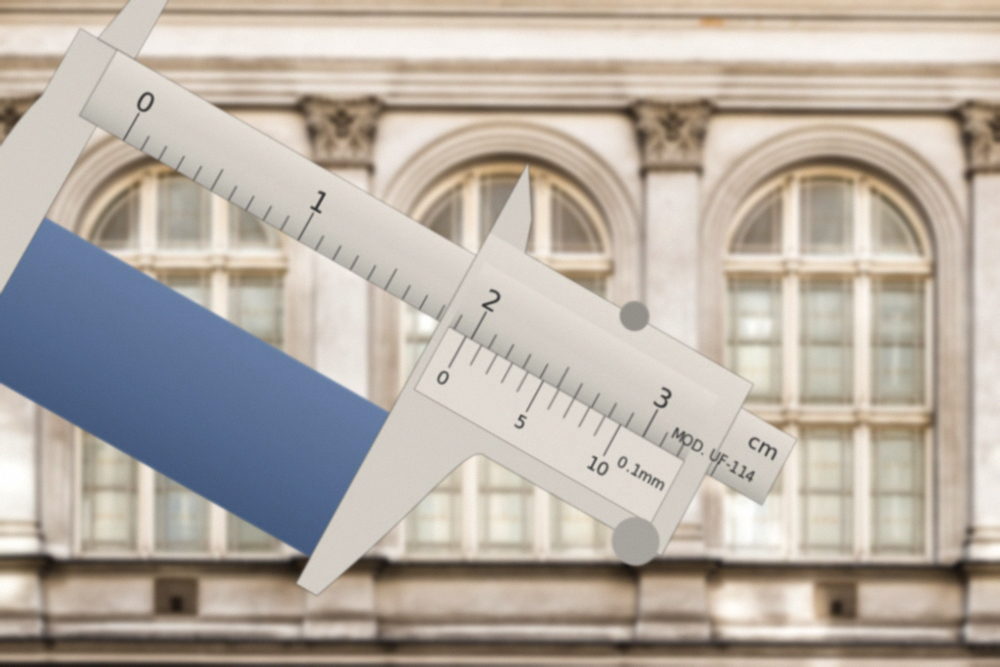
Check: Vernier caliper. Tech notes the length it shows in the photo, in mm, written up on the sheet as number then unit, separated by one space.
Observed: 19.7 mm
